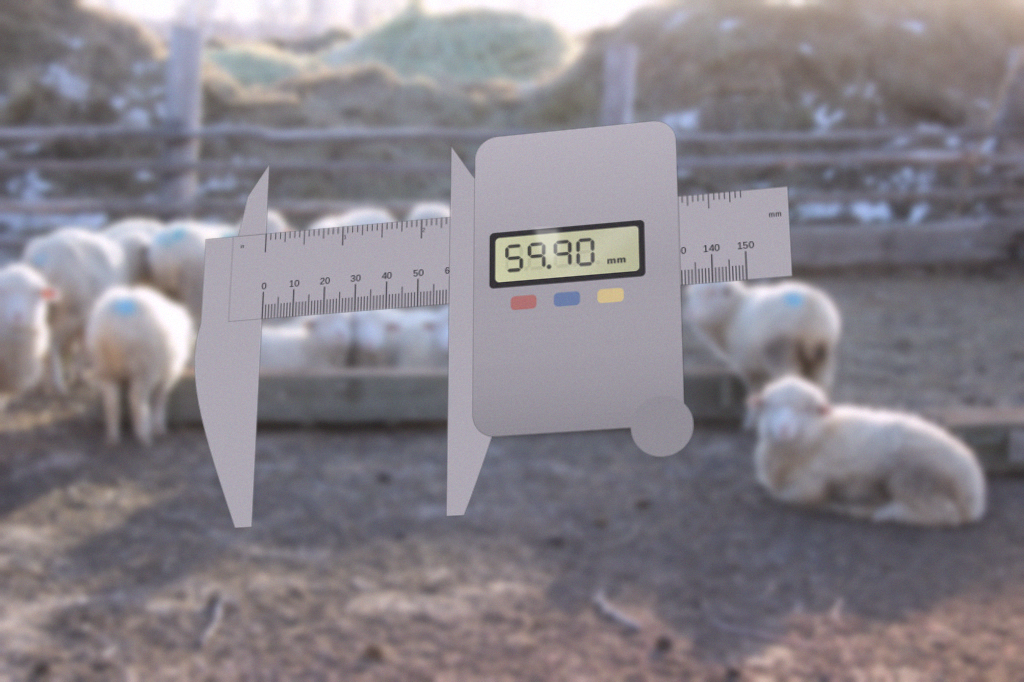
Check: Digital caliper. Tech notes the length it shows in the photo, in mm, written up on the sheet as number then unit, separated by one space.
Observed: 59.90 mm
